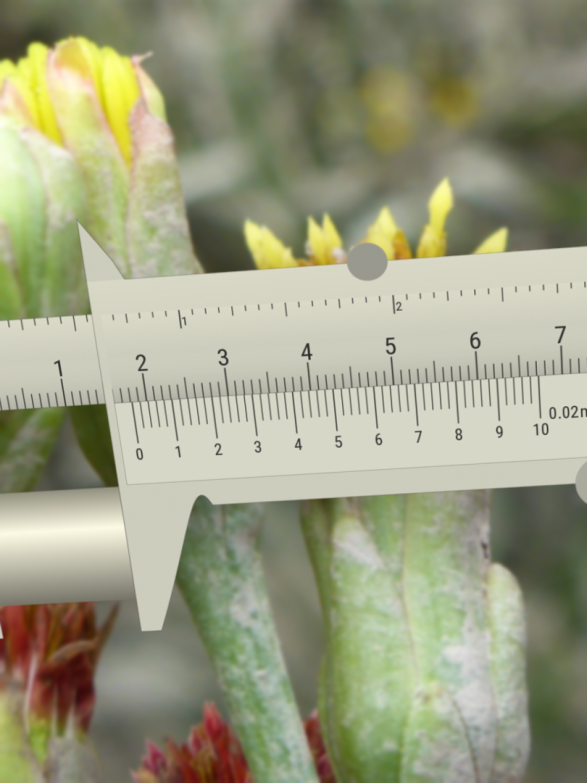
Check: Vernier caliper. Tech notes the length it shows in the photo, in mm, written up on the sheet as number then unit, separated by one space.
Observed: 18.2 mm
